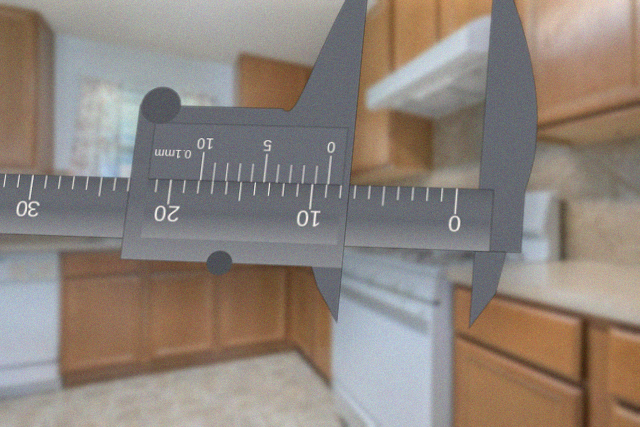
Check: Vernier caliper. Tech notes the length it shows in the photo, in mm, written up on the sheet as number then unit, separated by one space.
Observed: 8.9 mm
